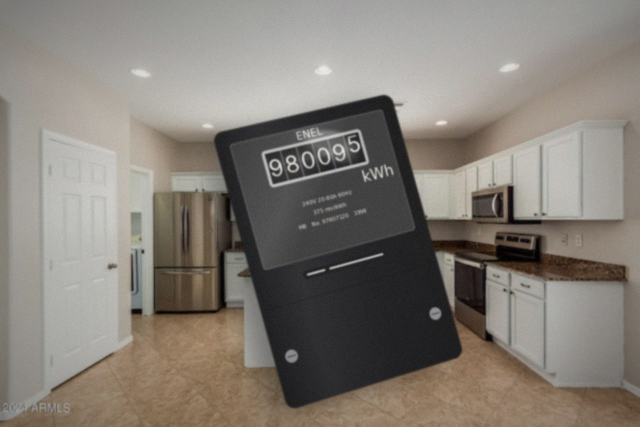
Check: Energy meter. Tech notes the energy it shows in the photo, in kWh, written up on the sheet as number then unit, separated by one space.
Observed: 980095 kWh
